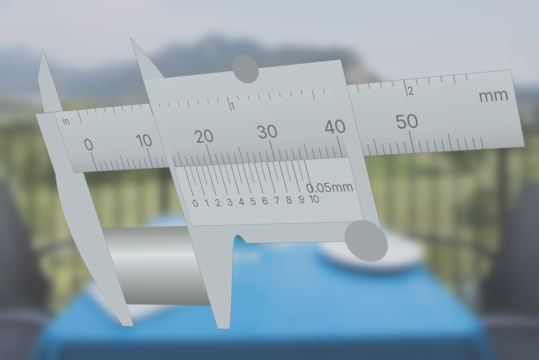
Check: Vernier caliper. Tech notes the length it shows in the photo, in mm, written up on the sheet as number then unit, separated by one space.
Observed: 15.4 mm
